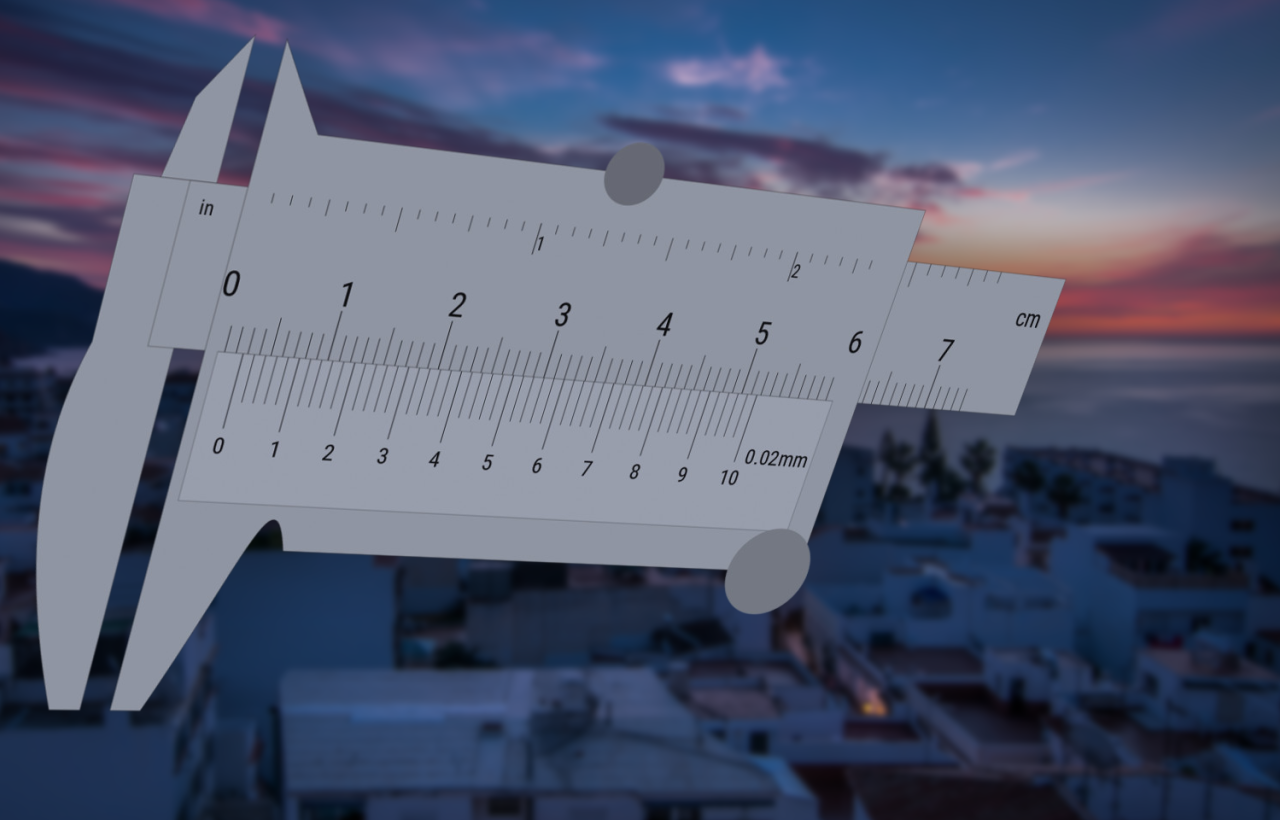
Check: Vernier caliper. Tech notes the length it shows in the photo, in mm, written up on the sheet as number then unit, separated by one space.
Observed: 2.6 mm
